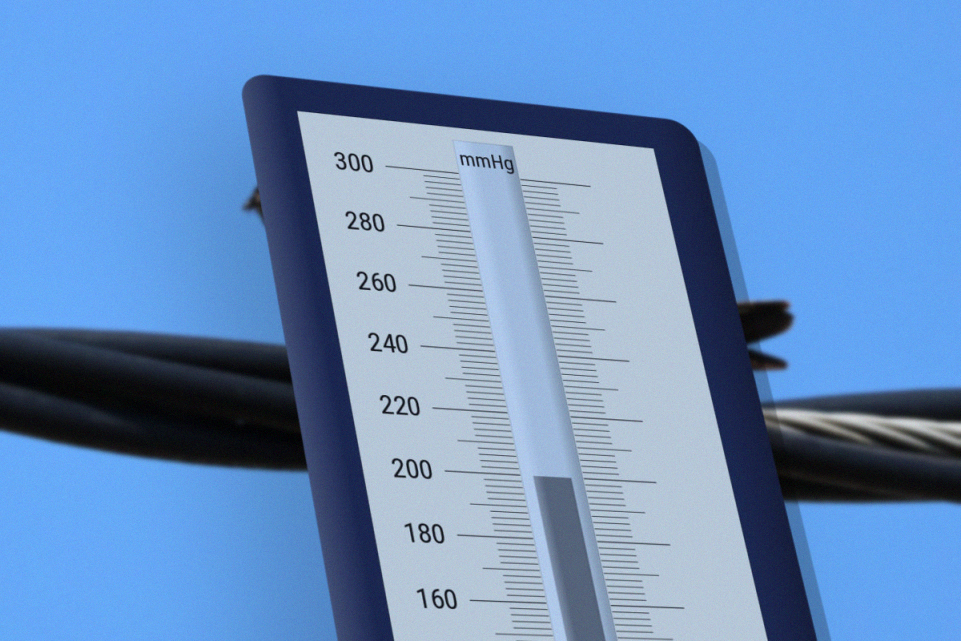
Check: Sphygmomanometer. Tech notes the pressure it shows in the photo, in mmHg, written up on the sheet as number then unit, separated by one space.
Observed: 200 mmHg
